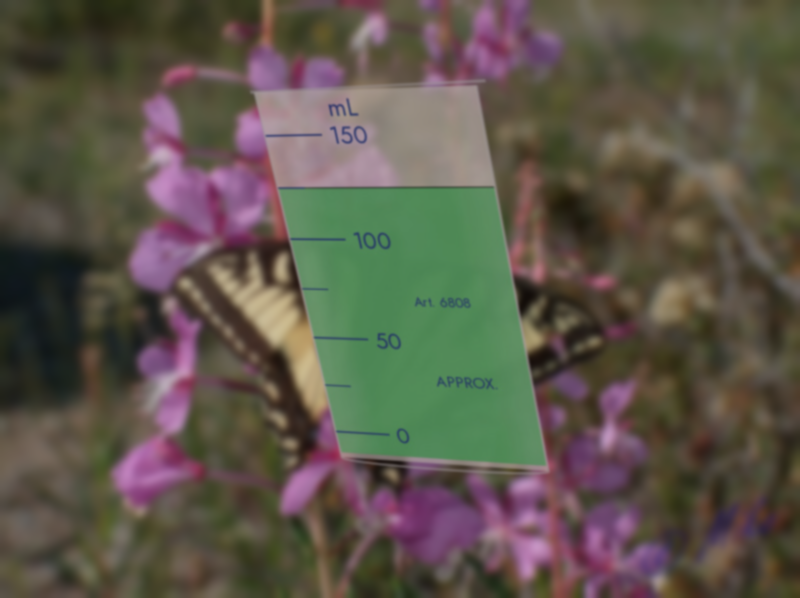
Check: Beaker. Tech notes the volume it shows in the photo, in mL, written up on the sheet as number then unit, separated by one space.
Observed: 125 mL
